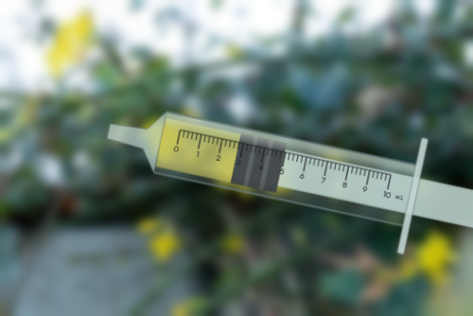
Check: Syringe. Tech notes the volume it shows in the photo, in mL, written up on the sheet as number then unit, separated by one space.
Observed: 2.8 mL
